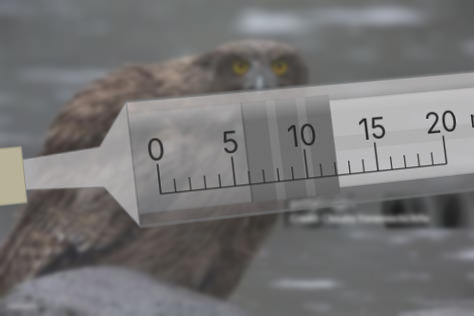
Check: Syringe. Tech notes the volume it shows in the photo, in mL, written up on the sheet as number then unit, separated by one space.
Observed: 6 mL
